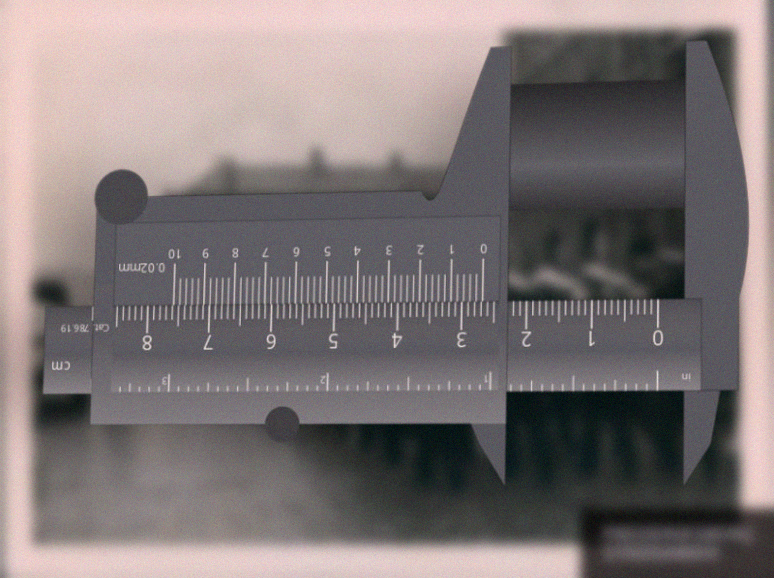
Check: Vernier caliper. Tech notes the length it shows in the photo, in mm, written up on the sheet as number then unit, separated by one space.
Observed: 26.8 mm
